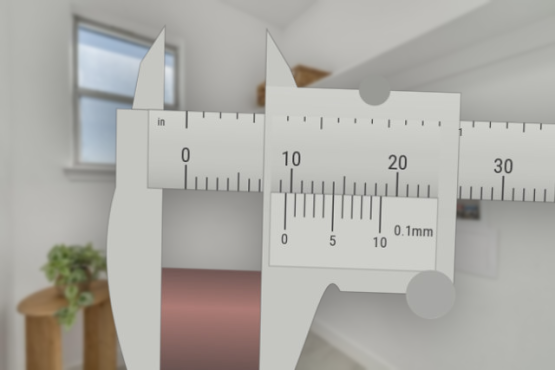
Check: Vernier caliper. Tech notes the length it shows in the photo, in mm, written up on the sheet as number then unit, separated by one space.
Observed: 9.5 mm
